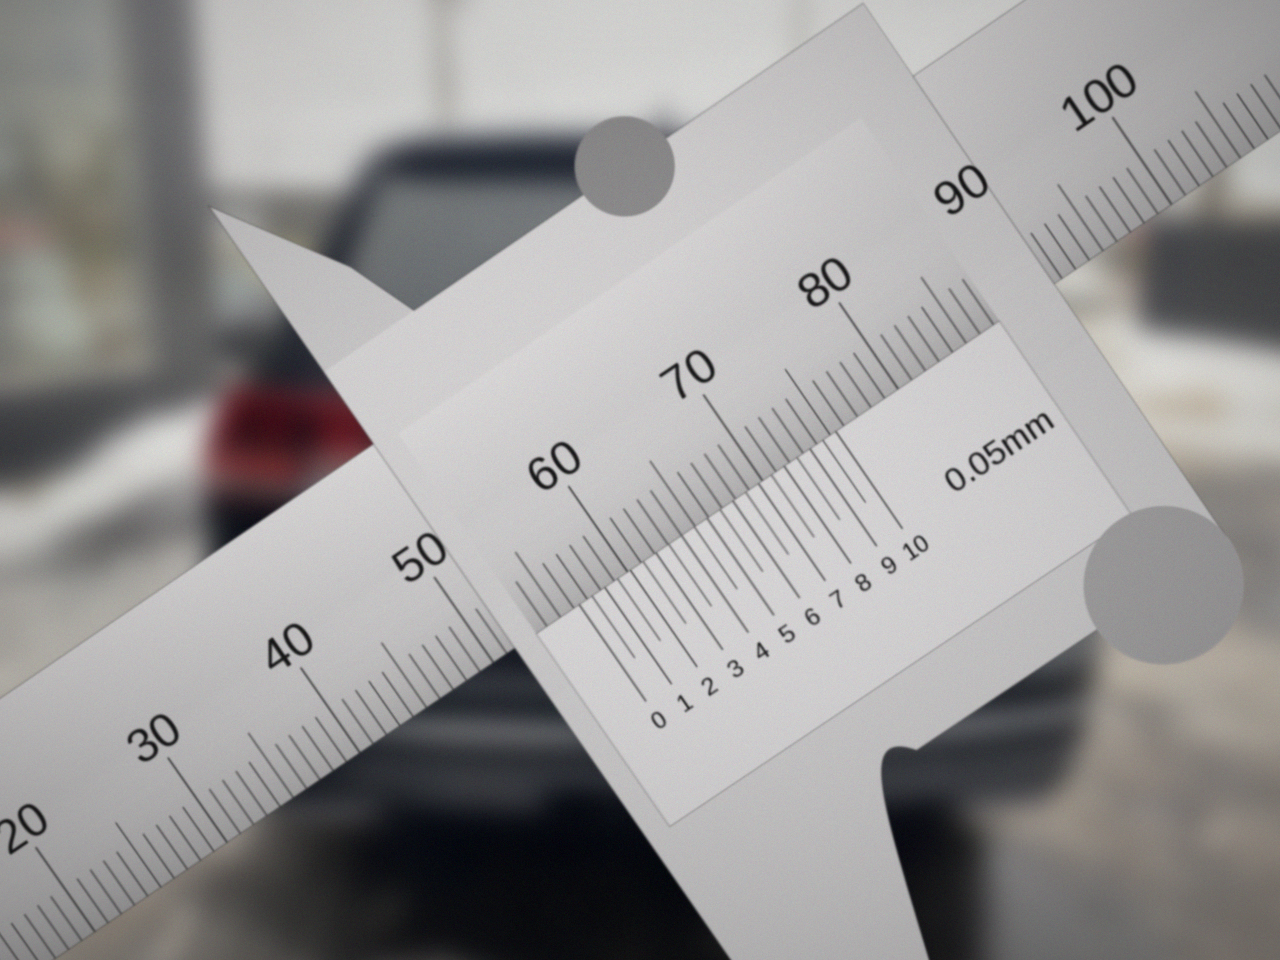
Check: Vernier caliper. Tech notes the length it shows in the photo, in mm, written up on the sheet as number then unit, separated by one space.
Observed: 56.4 mm
